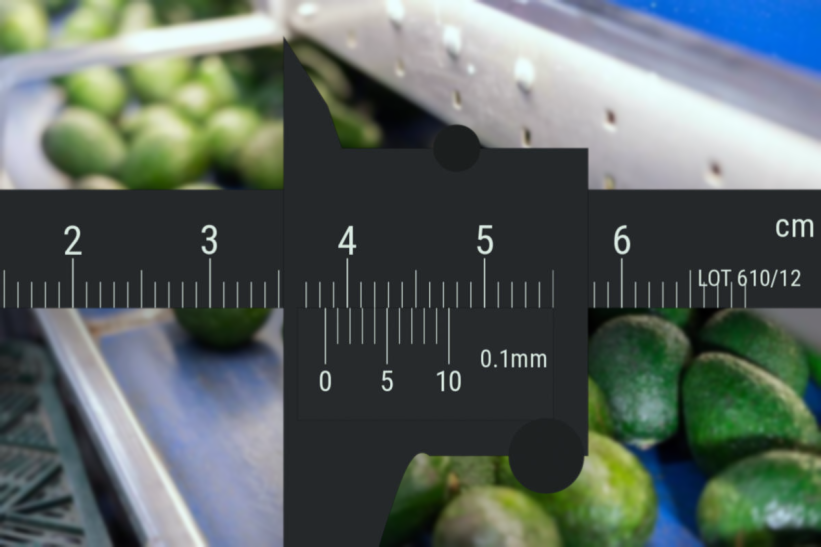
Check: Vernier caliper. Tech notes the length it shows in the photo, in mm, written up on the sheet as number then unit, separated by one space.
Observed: 38.4 mm
